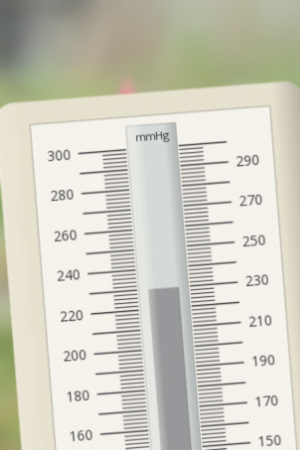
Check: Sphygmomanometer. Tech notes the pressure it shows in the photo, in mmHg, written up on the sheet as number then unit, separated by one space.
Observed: 230 mmHg
